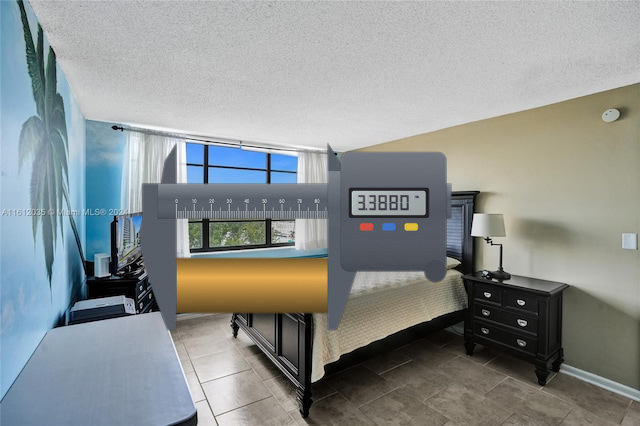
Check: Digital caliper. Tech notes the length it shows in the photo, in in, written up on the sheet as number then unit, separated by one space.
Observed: 3.3880 in
